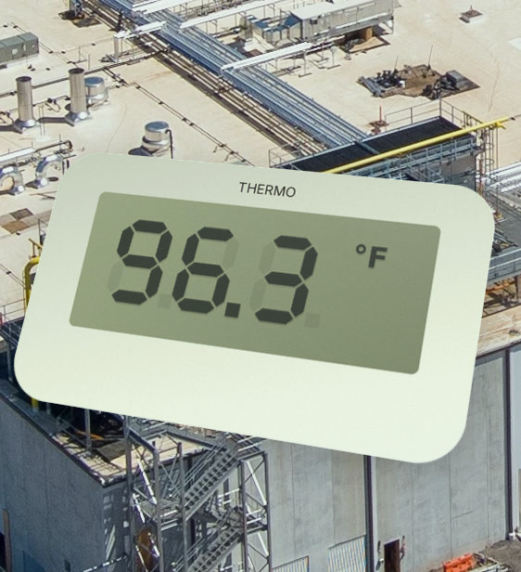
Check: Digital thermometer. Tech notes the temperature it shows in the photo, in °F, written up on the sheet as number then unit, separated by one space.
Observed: 96.3 °F
